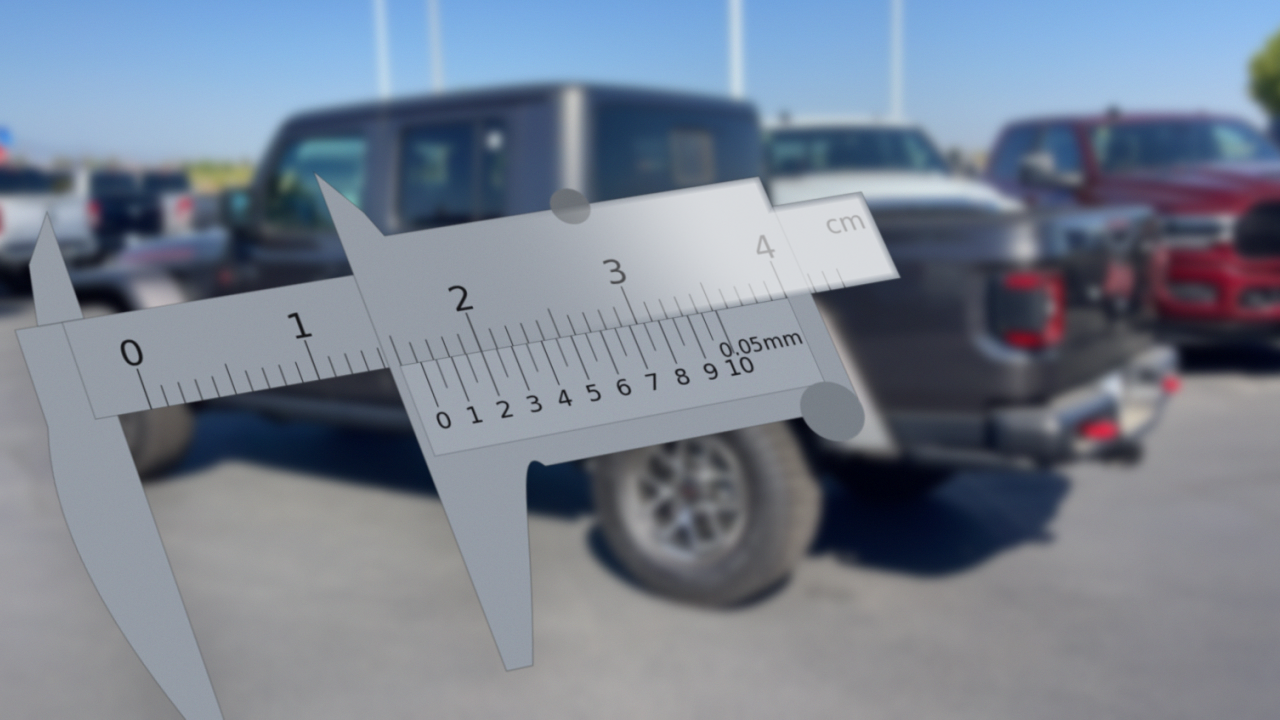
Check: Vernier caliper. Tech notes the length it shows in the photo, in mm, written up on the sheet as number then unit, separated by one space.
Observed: 16.2 mm
